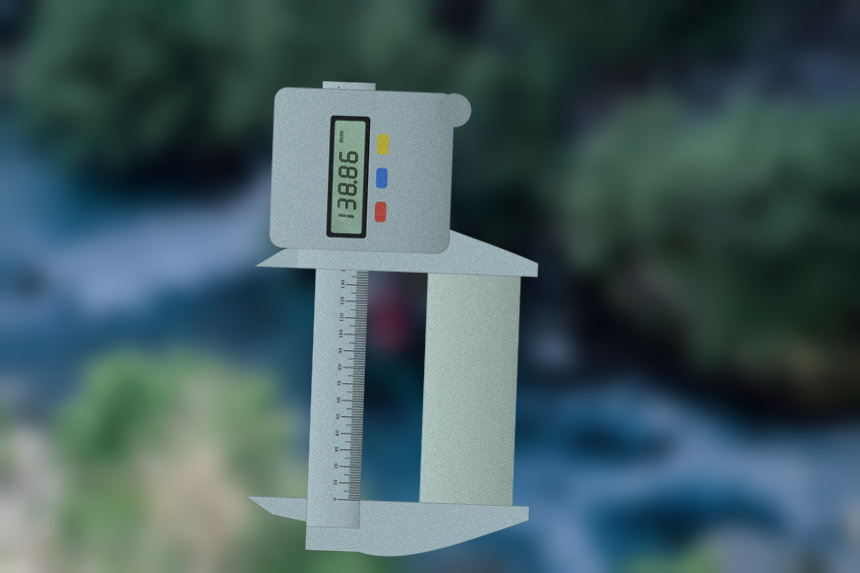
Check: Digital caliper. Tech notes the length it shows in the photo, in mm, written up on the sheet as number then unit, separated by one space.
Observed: 138.86 mm
